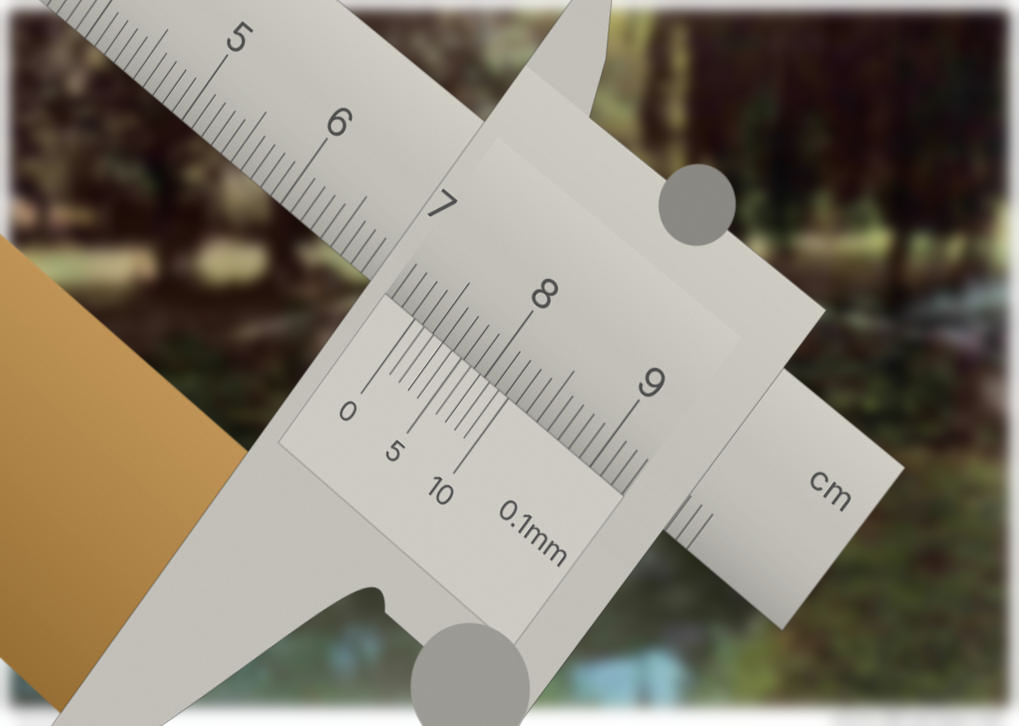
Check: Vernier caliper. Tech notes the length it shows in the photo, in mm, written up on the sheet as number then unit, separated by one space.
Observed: 73.3 mm
